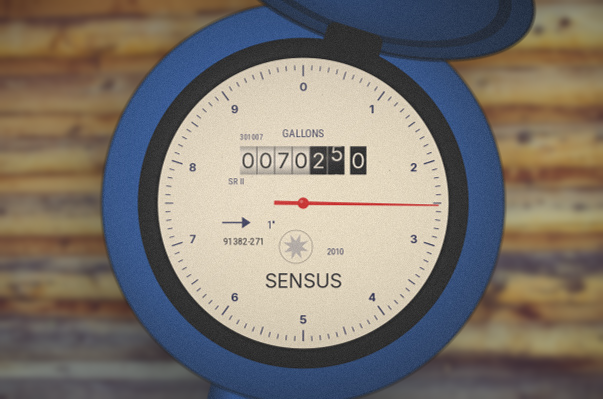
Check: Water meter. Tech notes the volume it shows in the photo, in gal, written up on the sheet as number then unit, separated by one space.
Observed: 70252.5 gal
